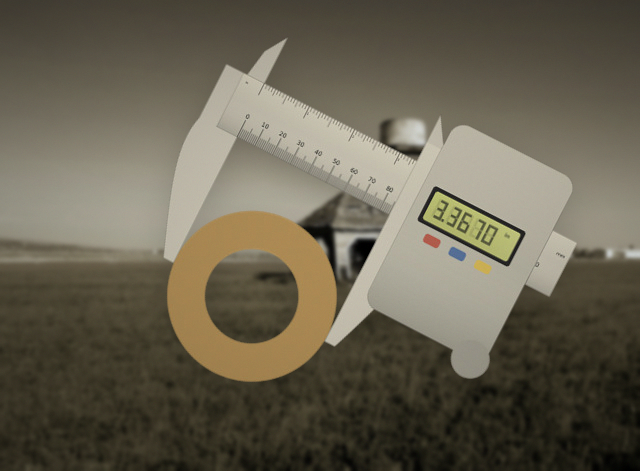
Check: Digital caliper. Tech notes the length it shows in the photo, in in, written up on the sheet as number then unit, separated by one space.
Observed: 3.3670 in
